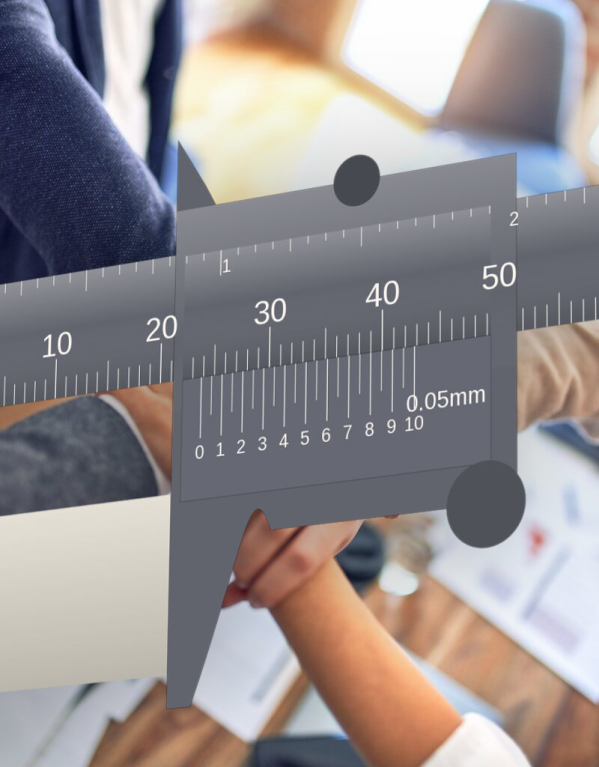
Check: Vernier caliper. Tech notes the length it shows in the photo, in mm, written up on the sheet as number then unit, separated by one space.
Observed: 23.8 mm
